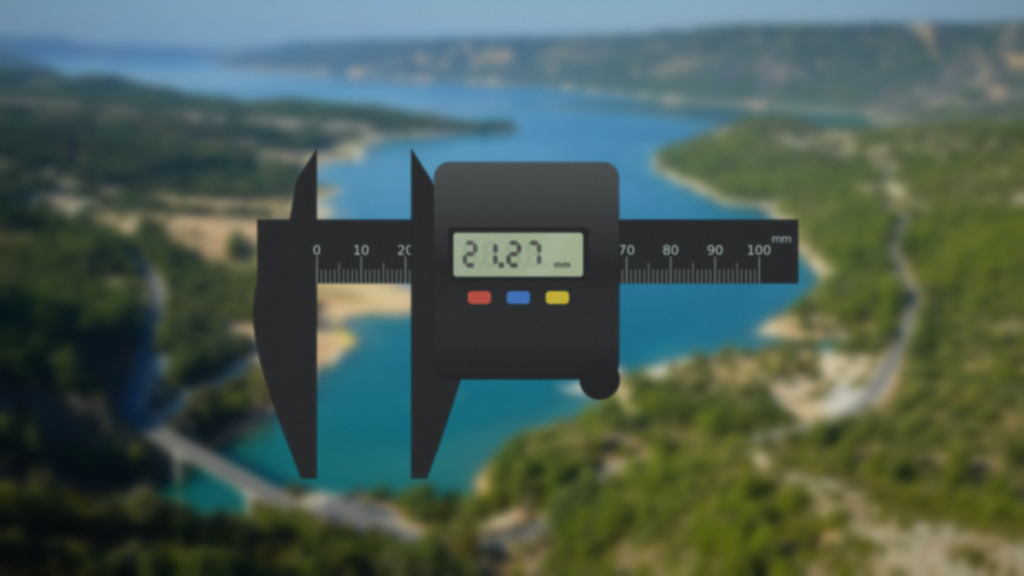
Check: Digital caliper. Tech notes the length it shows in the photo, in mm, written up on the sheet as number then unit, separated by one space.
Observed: 21.27 mm
